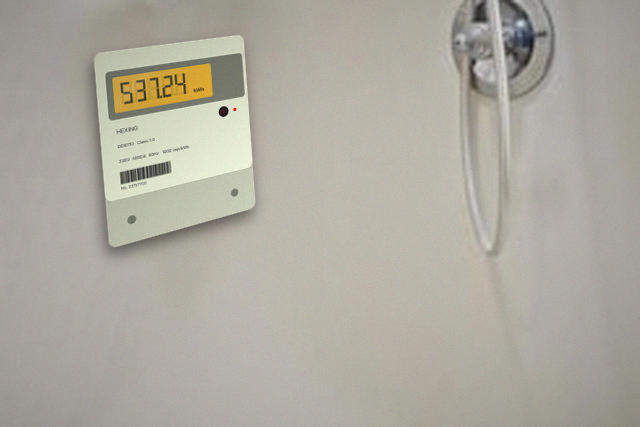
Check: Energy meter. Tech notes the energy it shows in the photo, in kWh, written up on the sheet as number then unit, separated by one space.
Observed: 537.24 kWh
